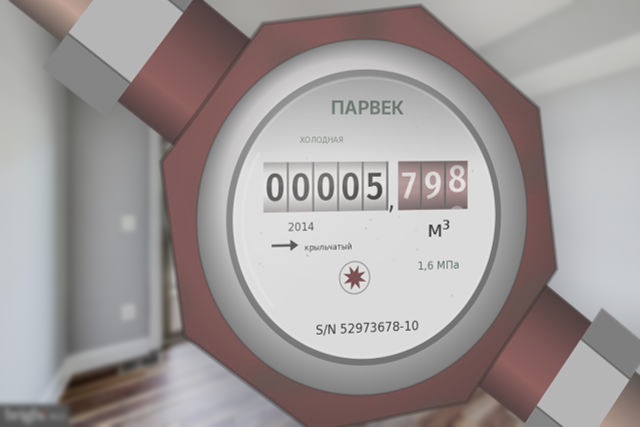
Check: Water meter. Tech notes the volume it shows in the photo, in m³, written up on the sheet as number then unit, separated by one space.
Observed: 5.798 m³
